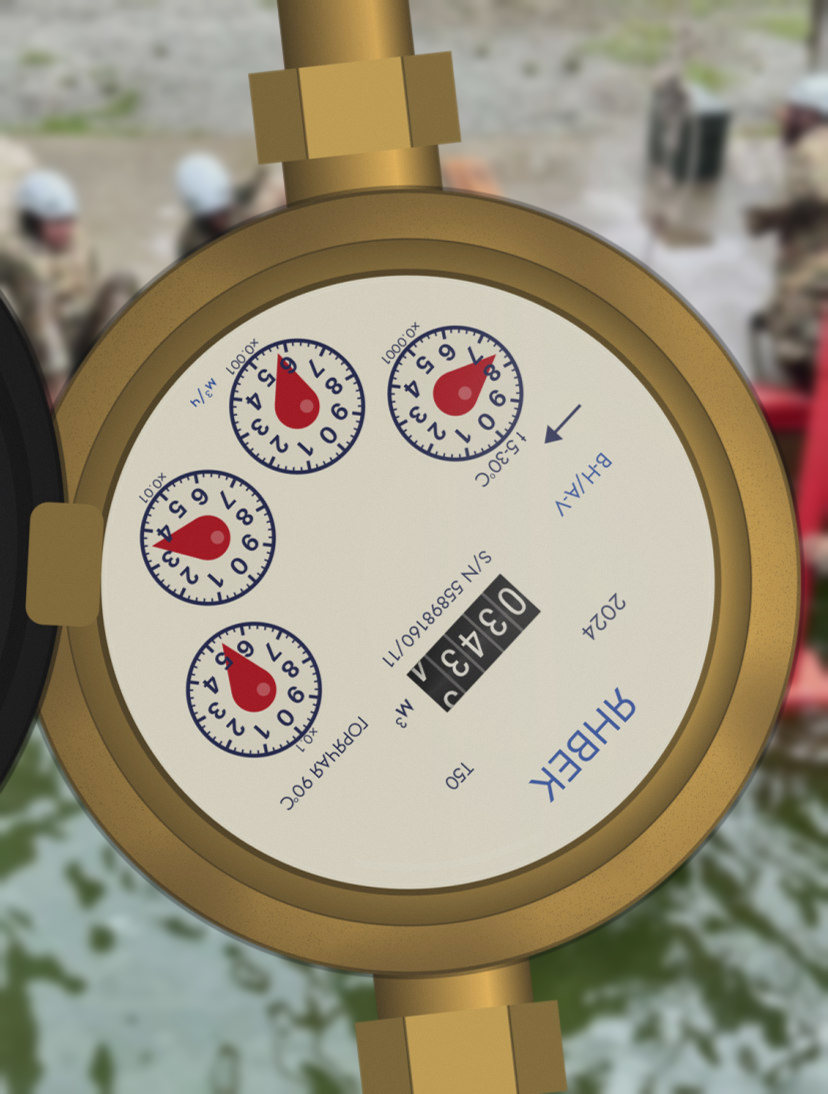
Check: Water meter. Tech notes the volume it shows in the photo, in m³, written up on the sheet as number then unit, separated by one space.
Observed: 3433.5357 m³
